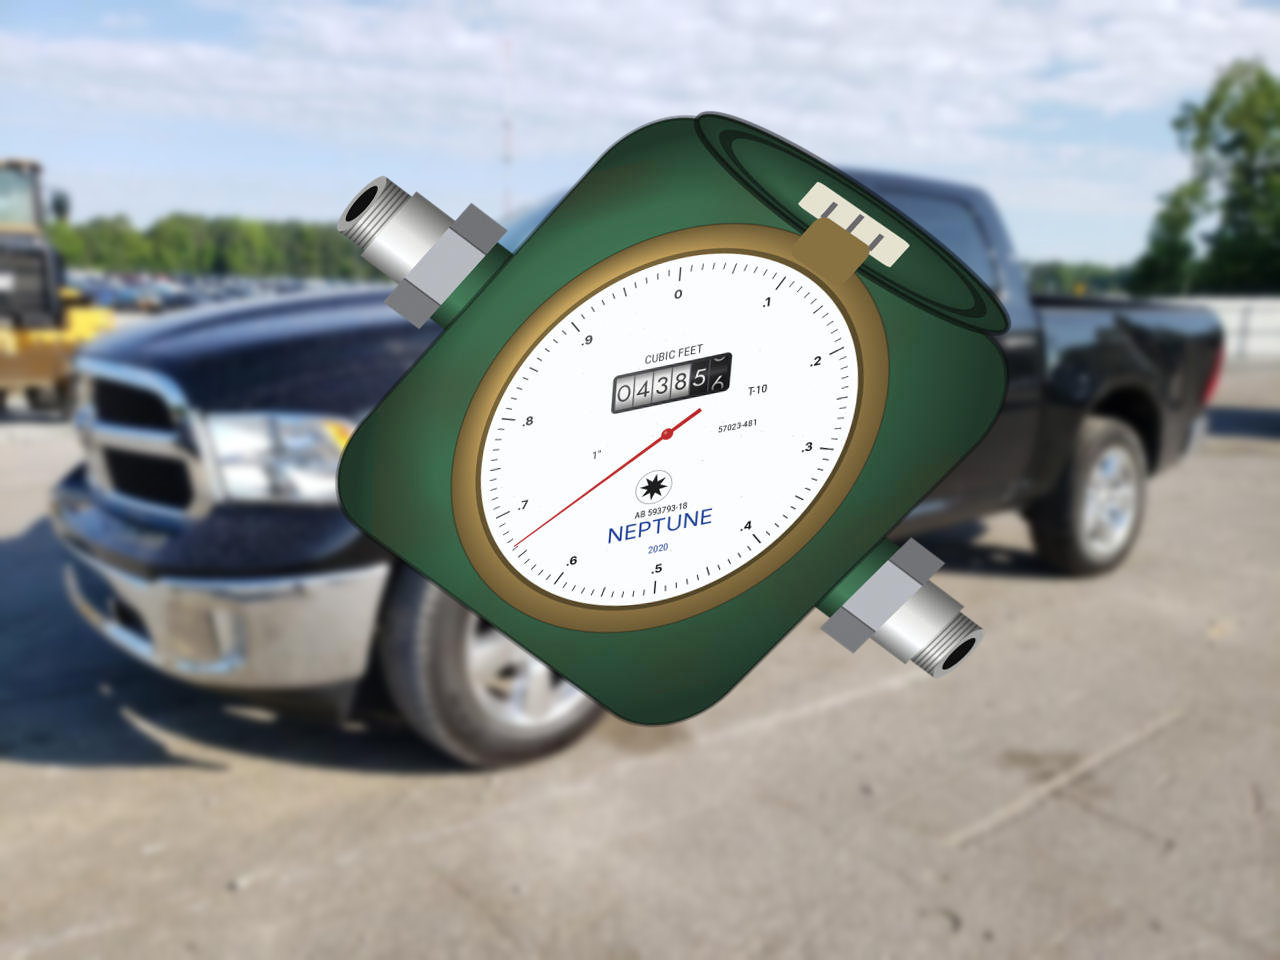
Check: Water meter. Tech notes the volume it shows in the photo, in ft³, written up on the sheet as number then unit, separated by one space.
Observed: 43855.66 ft³
